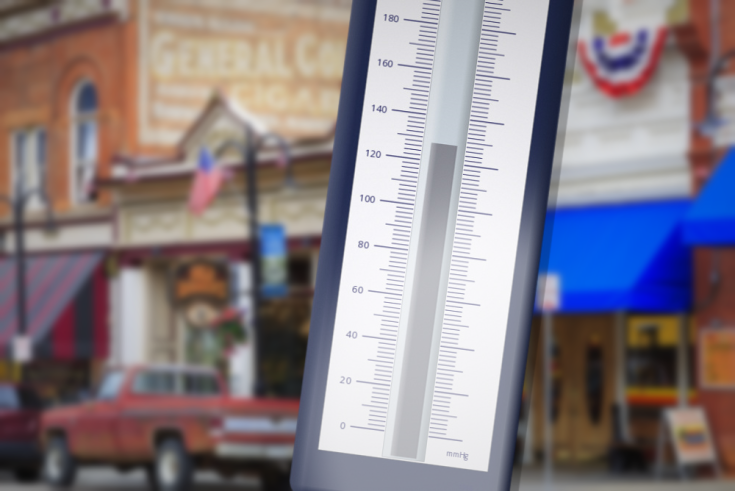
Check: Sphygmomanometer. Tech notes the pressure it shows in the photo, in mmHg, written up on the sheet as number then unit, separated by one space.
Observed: 128 mmHg
